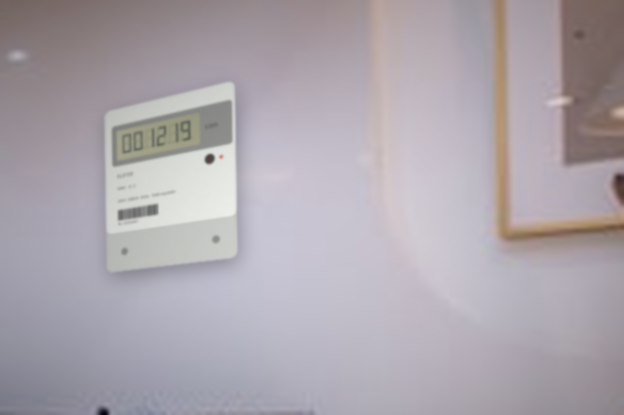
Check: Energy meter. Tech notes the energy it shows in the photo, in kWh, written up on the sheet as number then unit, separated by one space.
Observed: 1219 kWh
